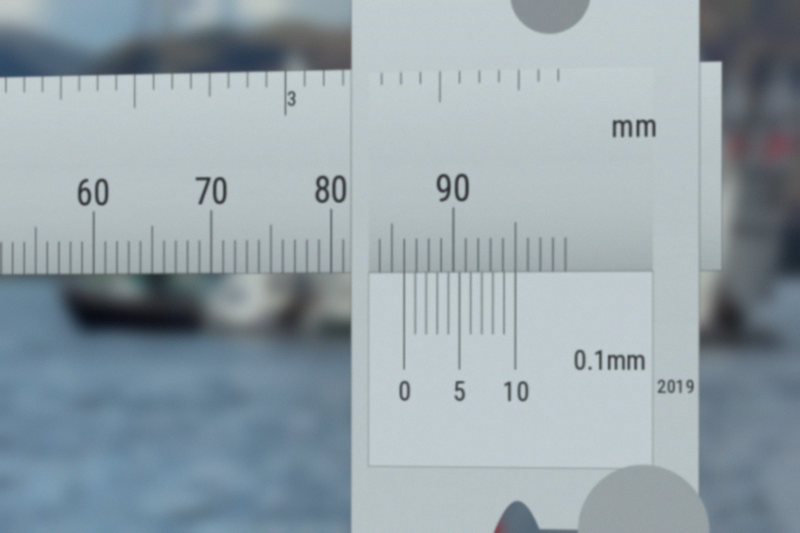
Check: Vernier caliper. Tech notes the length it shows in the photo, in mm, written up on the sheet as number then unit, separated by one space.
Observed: 86.0 mm
